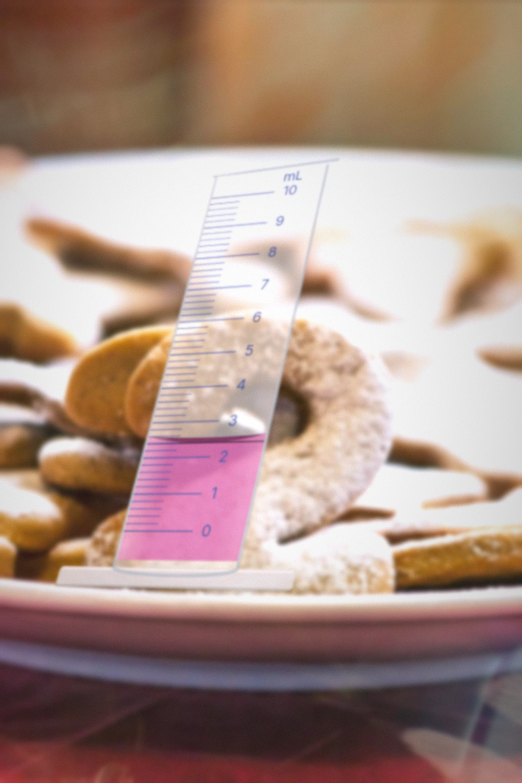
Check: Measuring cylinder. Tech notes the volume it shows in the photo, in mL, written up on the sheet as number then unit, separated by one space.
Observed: 2.4 mL
